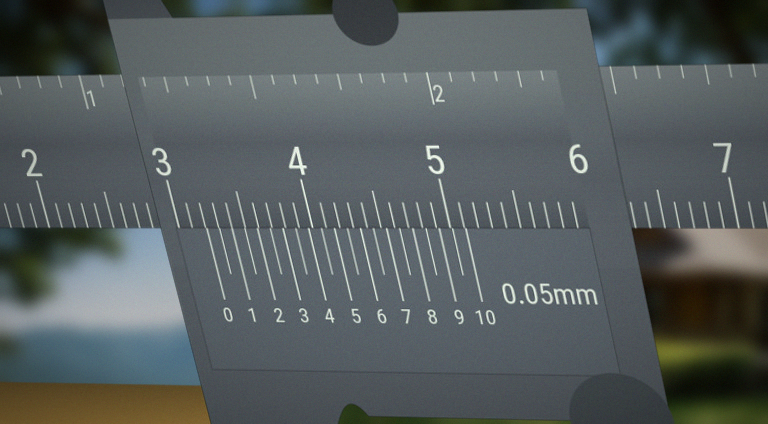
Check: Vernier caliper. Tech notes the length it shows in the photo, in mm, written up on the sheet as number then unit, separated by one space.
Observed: 32.1 mm
